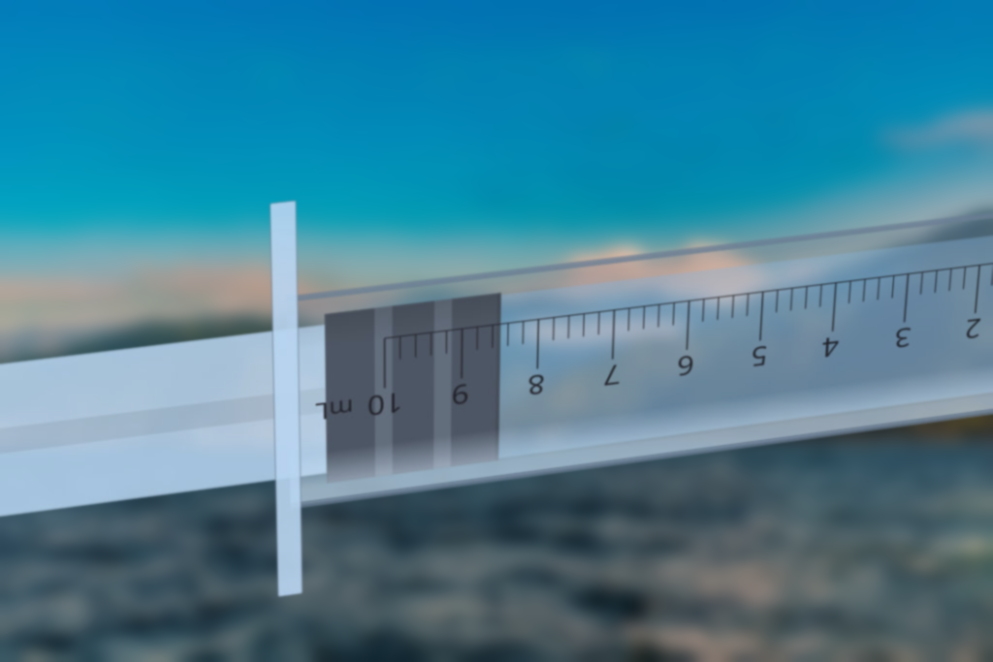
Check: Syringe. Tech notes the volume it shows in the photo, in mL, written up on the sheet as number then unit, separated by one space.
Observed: 8.5 mL
